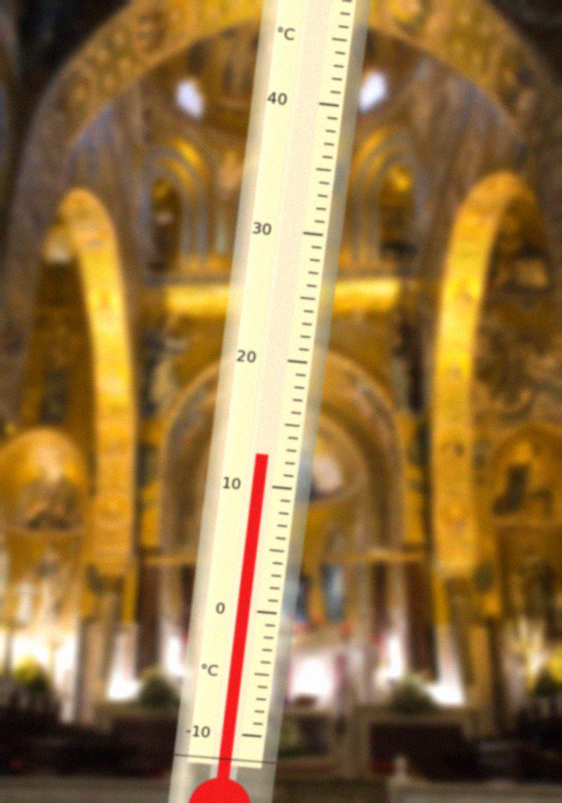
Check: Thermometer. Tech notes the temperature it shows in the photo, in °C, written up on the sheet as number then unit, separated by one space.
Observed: 12.5 °C
